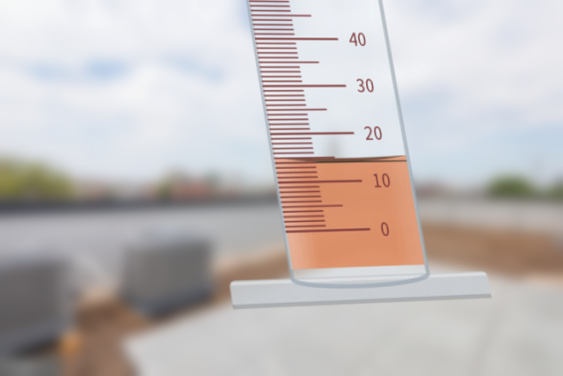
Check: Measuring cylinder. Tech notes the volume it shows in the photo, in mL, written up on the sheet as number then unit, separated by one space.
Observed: 14 mL
